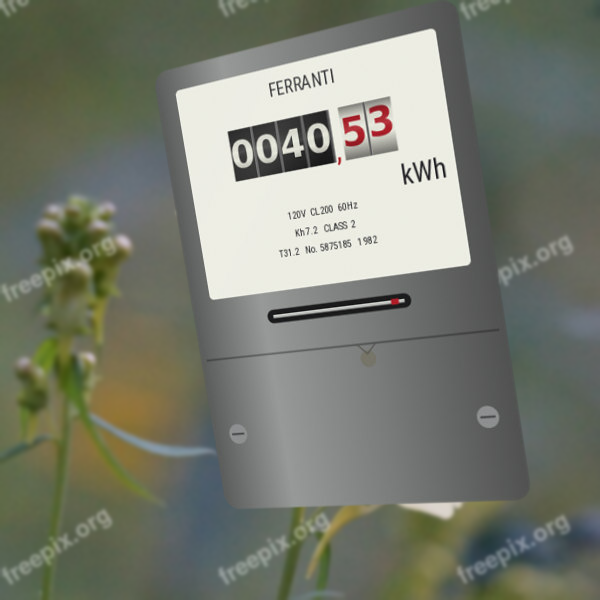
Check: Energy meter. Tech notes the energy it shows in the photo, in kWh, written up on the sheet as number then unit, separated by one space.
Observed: 40.53 kWh
